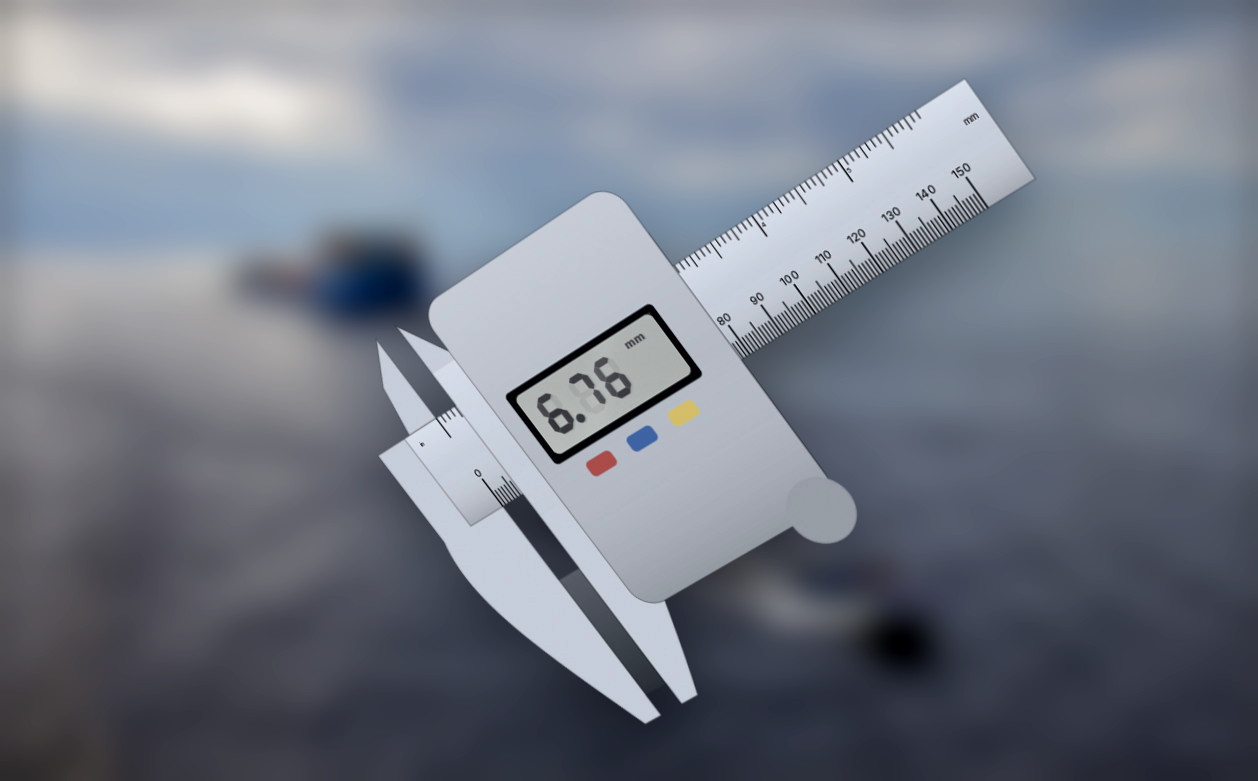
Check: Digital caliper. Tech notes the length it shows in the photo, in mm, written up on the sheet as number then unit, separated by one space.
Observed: 6.76 mm
